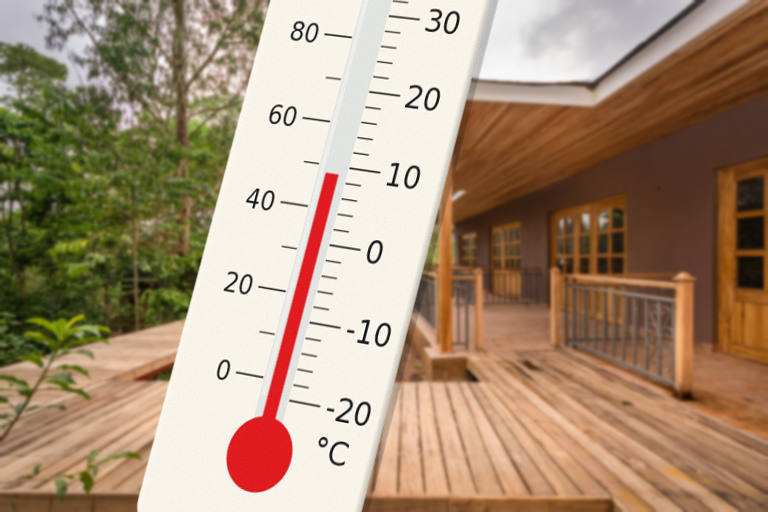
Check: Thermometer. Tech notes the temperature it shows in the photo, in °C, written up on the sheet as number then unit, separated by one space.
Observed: 9 °C
